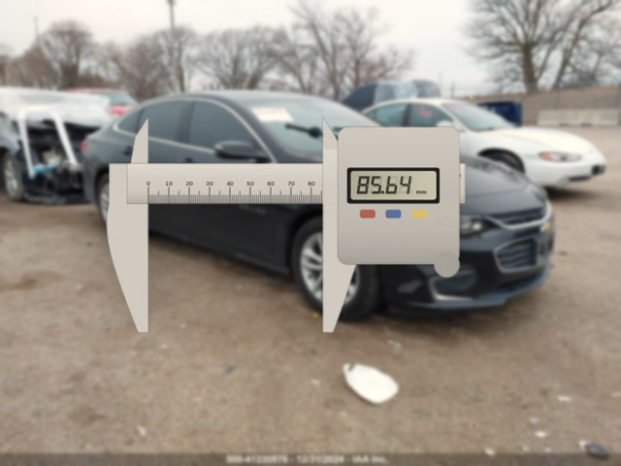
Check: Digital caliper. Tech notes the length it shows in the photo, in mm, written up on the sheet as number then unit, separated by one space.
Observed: 85.64 mm
